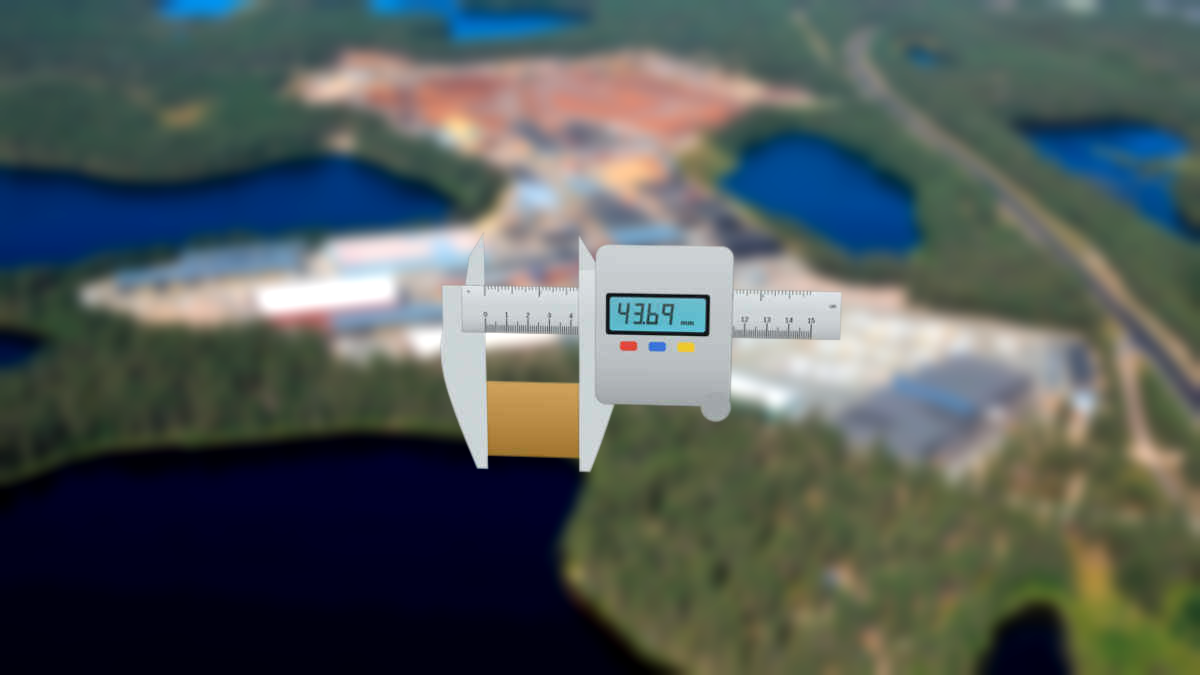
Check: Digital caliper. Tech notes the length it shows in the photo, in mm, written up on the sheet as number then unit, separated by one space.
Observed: 43.69 mm
